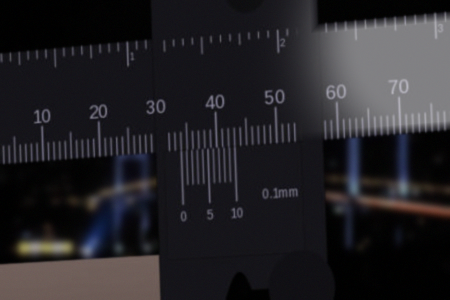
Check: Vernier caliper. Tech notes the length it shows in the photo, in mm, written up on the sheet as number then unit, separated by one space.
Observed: 34.0 mm
